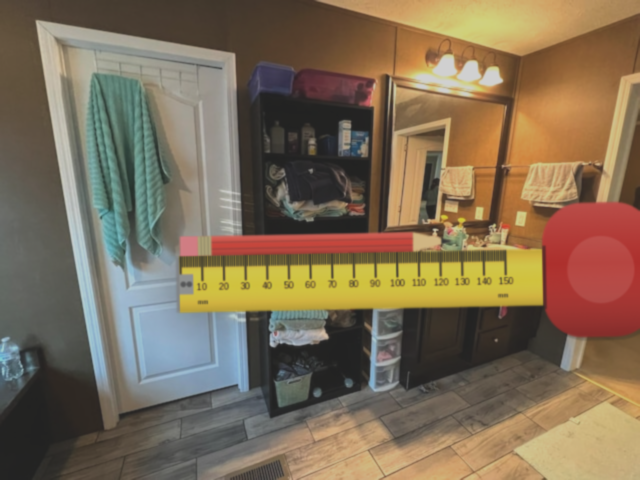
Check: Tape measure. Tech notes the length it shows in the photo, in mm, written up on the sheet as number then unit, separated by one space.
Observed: 125 mm
